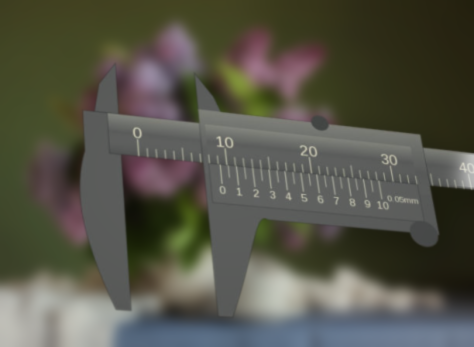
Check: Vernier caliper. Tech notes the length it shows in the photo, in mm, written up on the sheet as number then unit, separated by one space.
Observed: 9.2 mm
